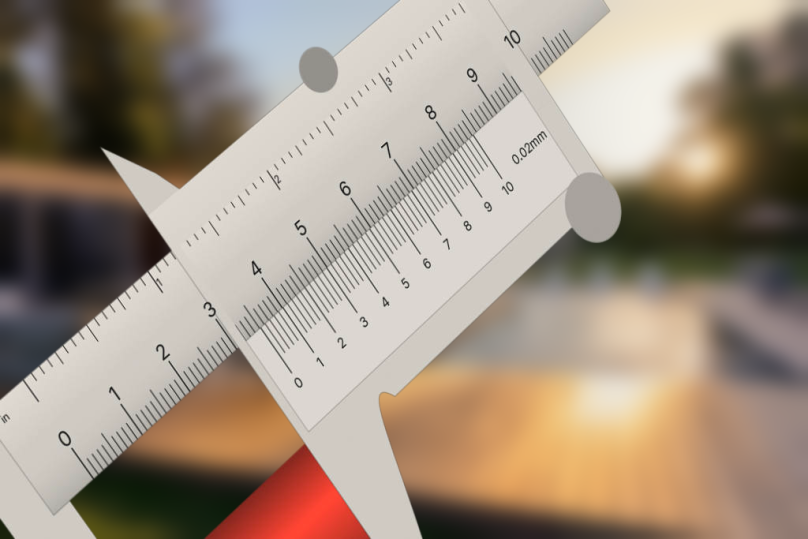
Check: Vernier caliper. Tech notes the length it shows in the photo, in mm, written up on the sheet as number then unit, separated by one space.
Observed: 35.2 mm
